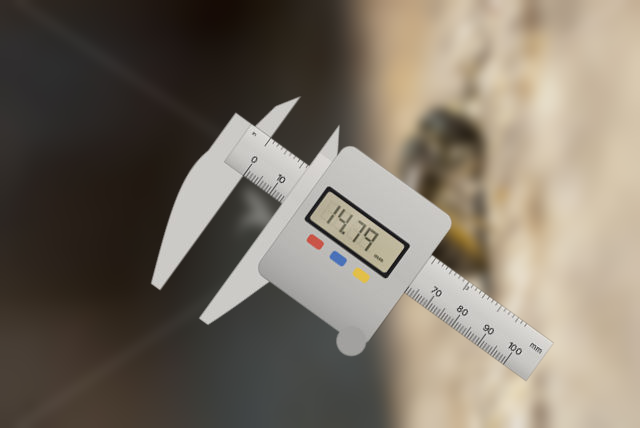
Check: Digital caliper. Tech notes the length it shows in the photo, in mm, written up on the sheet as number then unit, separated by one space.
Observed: 14.79 mm
